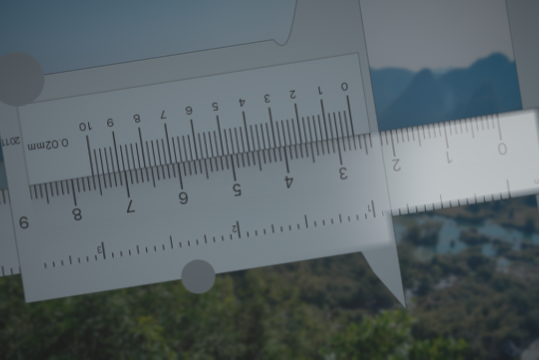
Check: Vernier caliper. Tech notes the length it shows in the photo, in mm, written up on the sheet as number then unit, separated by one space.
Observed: 27.0 mm
